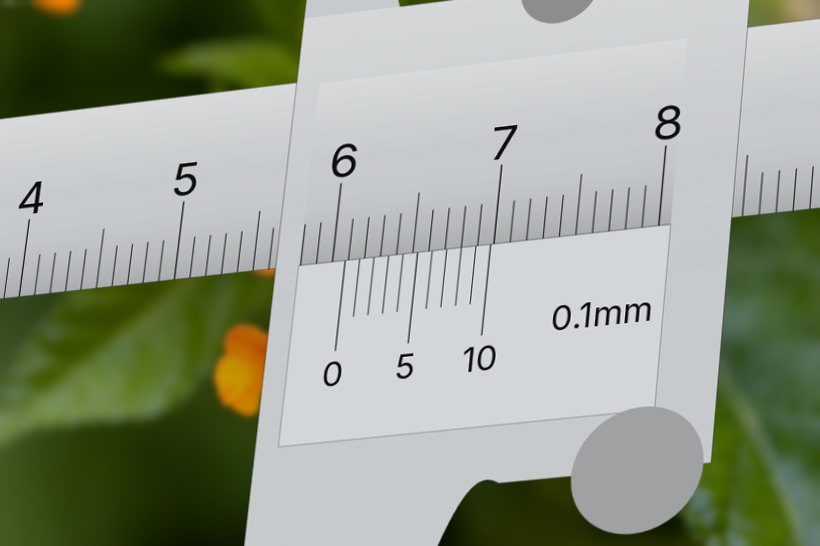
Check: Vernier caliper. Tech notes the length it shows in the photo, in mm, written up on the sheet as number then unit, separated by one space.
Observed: 60.8 mm
